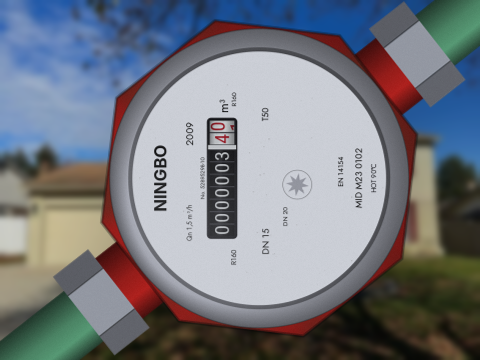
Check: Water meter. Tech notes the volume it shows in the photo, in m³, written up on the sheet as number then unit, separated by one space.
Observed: 3.40 m³
